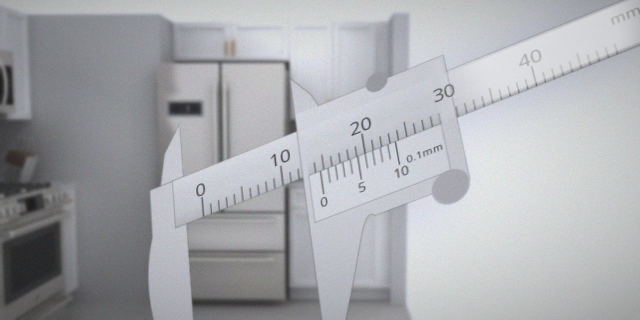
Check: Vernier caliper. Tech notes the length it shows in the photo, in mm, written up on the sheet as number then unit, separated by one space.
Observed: 14.6 mm
